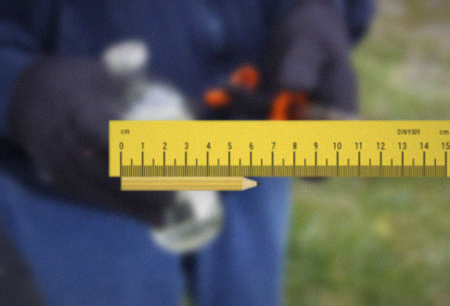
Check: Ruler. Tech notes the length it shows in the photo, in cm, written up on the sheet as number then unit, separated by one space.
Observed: 6.5 cm
